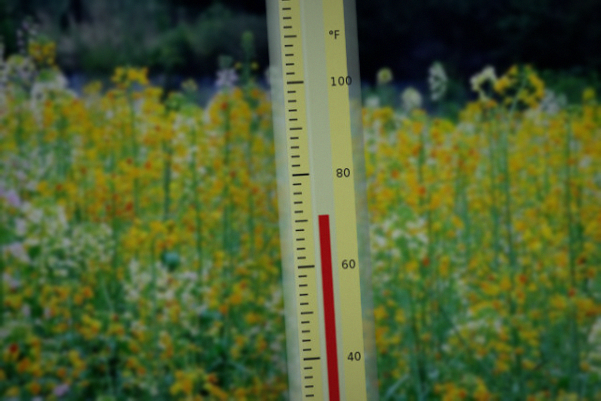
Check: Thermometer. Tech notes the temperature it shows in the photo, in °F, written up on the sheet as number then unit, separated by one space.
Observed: 71 °F
